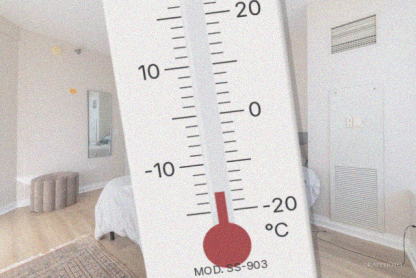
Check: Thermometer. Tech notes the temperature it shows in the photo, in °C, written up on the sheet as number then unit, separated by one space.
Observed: -16 °C
